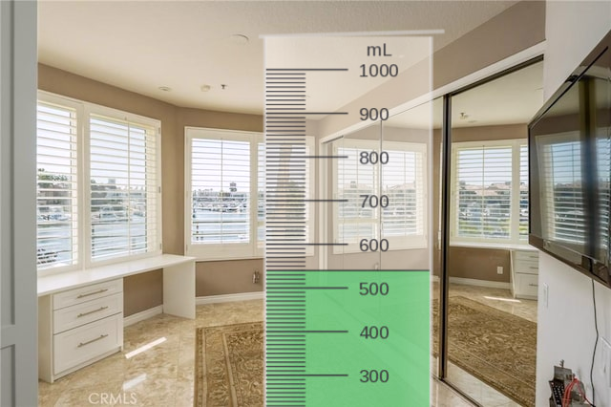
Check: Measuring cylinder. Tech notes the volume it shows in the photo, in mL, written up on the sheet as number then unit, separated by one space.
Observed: 540 mL
